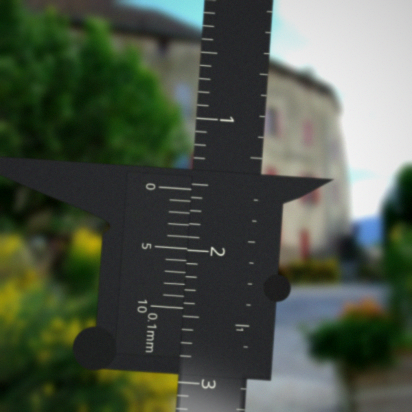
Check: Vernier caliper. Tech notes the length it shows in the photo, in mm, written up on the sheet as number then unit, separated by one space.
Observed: 15.4 mm
